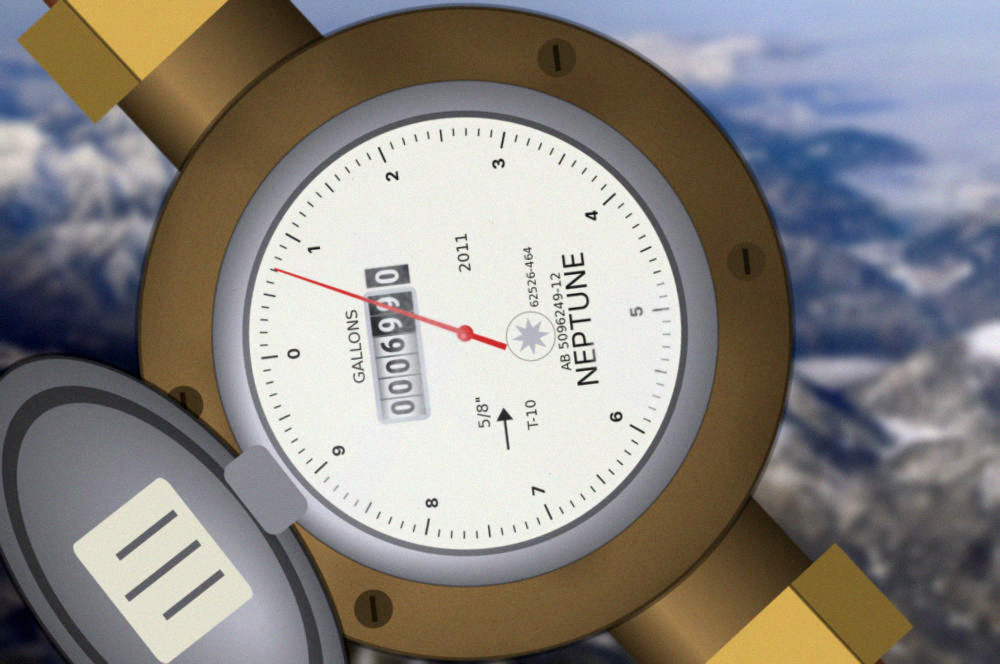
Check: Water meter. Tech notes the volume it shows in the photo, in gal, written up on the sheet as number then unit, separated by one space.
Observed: 6990.7 gal
